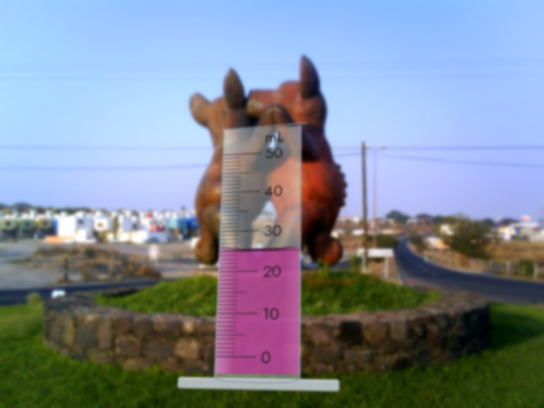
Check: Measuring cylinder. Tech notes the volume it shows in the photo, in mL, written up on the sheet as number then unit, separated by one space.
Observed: 25 mL
